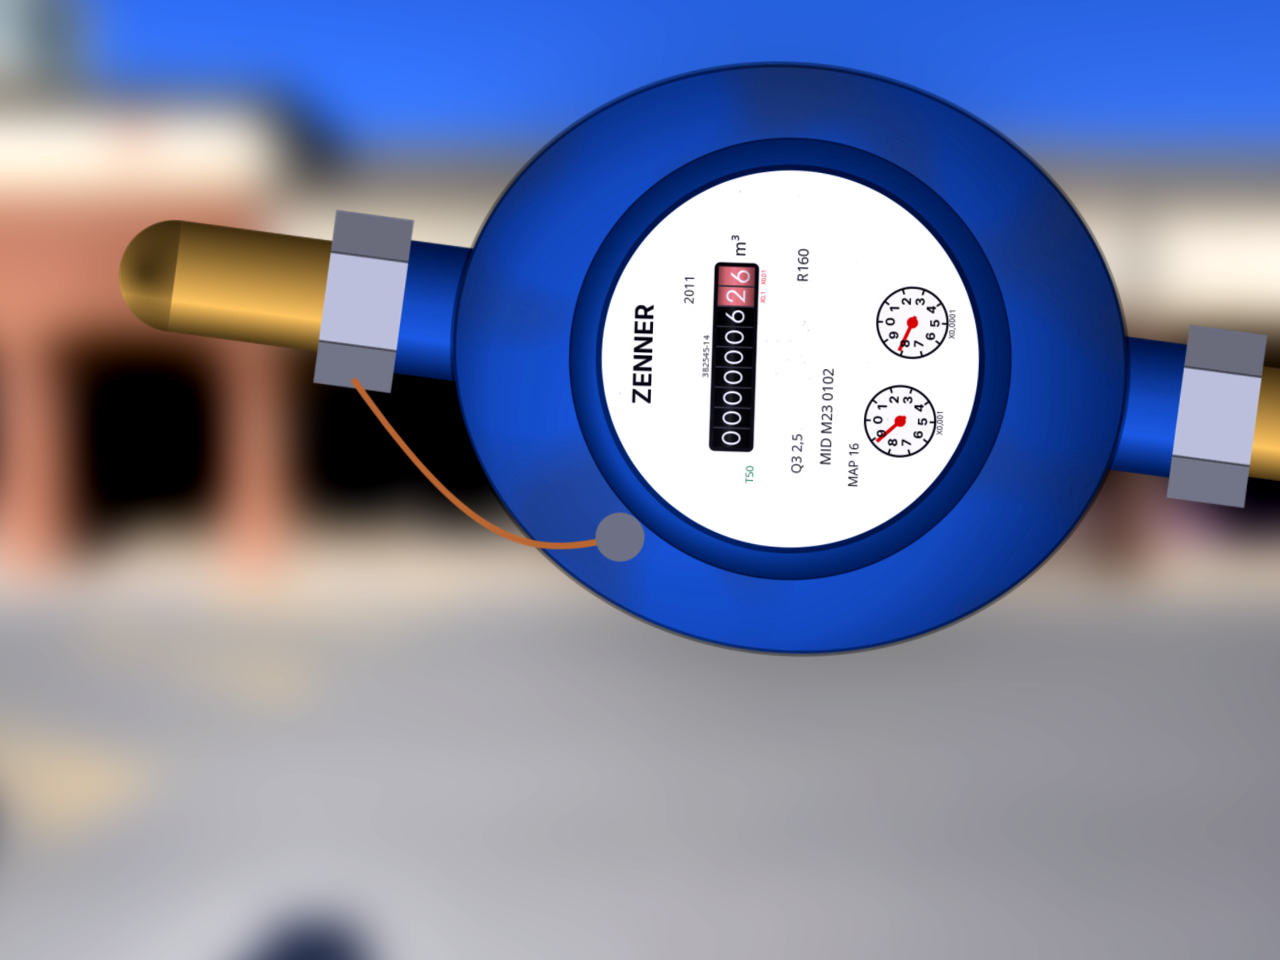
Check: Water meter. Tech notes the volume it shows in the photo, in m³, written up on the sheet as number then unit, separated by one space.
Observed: 6.2588 m³
